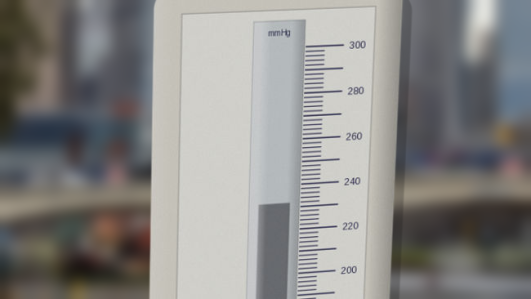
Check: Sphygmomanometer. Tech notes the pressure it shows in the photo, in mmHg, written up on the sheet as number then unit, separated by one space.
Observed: 232 mmHg
